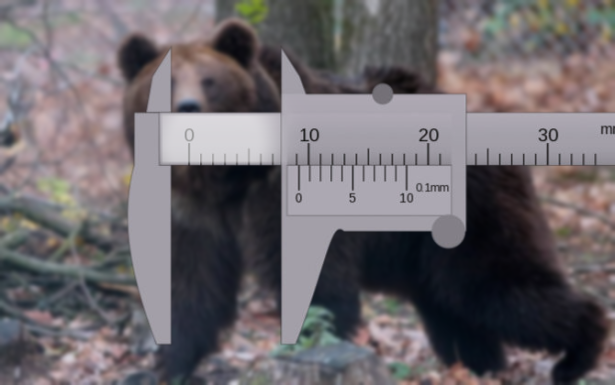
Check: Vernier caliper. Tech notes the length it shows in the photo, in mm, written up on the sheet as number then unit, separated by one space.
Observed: 9.2 mm
